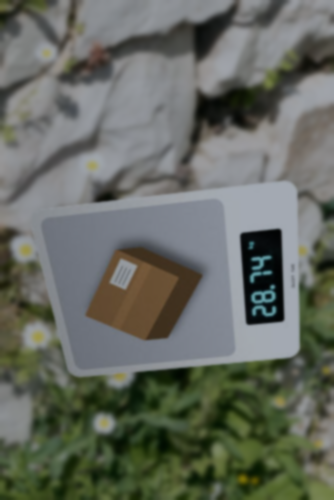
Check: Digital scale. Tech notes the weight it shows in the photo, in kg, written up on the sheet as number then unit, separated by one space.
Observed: 28.74 kg
